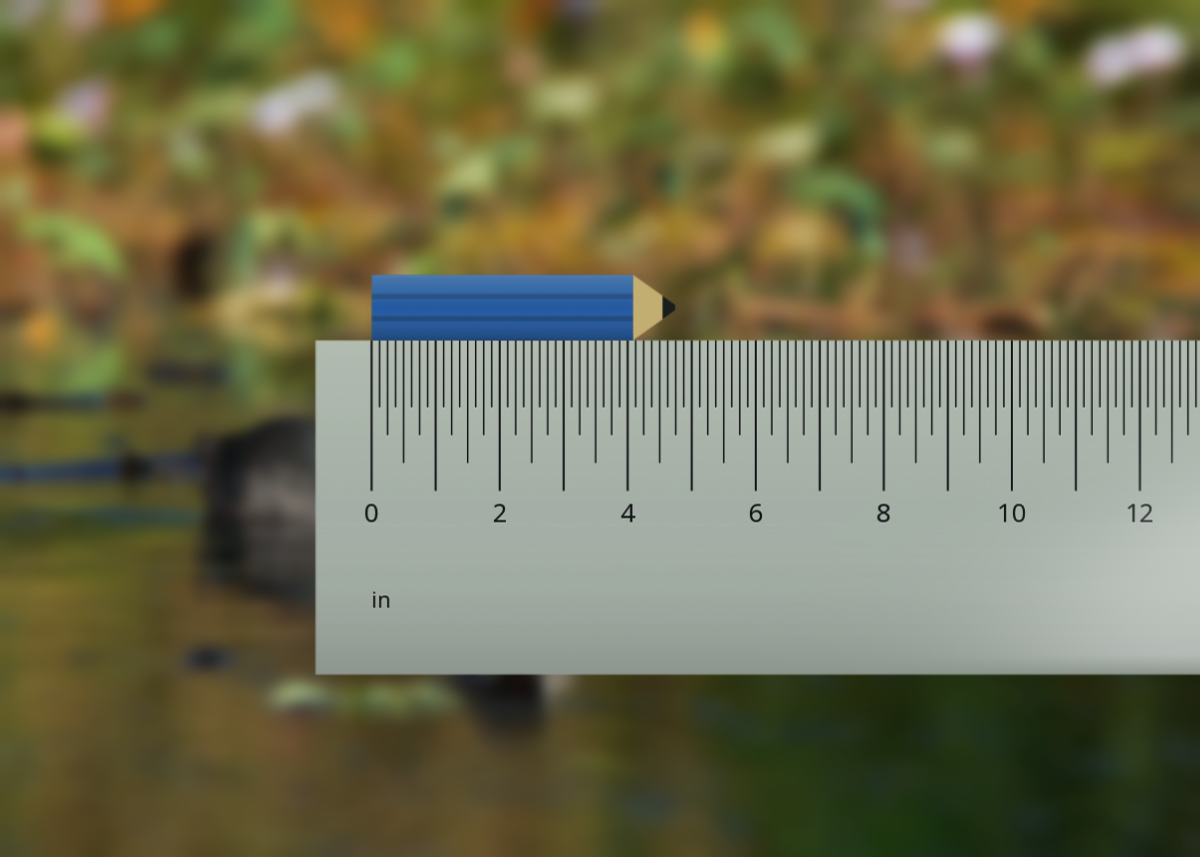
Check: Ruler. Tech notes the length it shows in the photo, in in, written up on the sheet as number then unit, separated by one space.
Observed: 4.75 in
